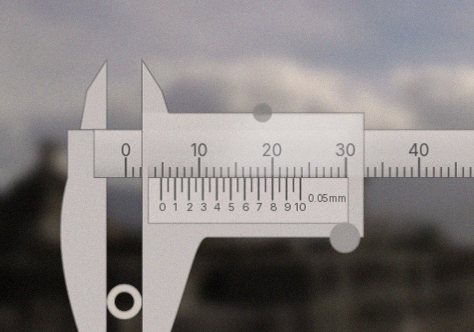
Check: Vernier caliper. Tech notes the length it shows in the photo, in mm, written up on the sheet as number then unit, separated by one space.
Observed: 4.8 mm
